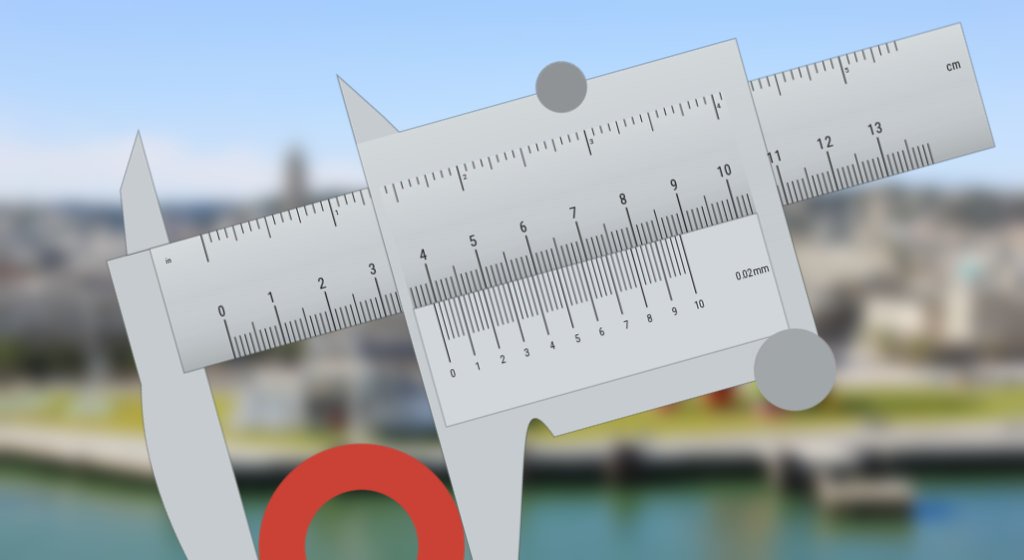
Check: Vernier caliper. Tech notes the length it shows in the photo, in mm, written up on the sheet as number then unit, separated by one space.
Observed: 39.5 mm
